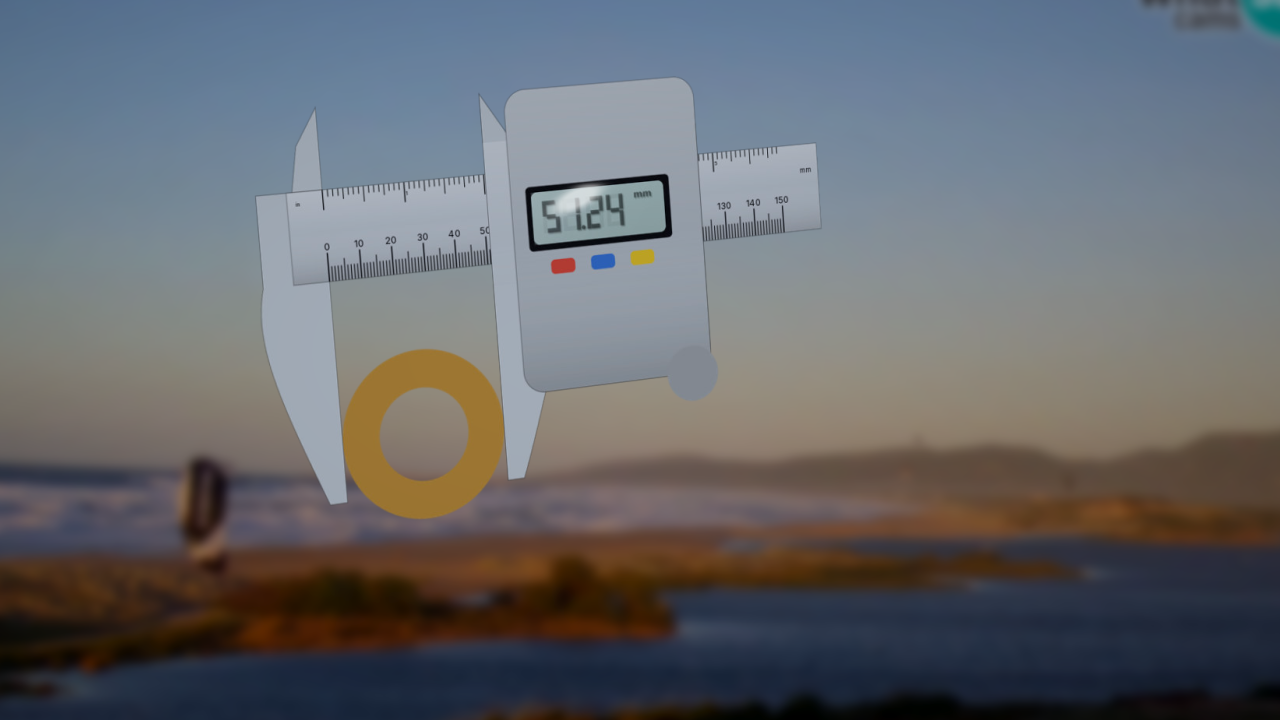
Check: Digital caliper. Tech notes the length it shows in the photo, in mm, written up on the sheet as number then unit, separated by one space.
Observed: 51.24 mm
